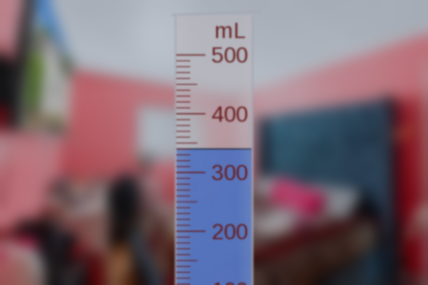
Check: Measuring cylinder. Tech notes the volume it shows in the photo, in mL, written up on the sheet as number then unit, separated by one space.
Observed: 340 mL
